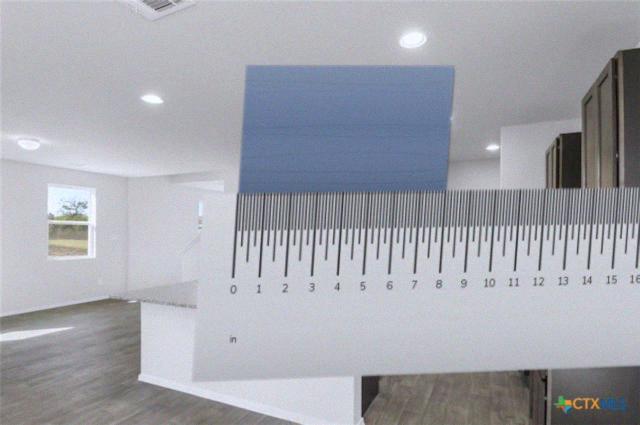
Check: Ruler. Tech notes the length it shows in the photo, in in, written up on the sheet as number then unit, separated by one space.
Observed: 8 in
